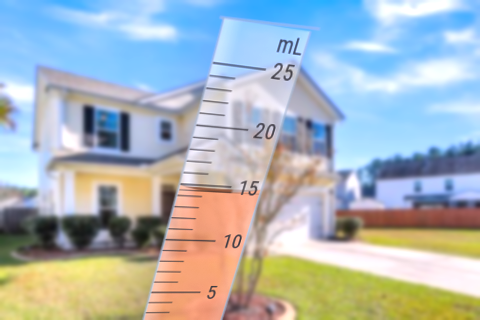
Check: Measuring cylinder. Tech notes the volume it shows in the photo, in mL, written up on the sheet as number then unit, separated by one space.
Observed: 14.5 mL
